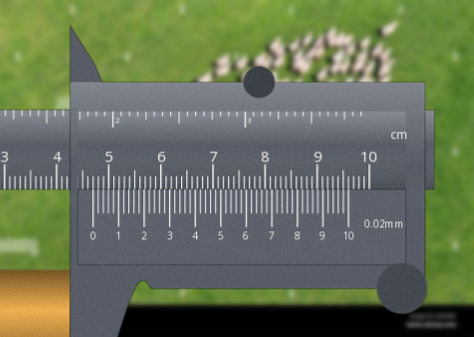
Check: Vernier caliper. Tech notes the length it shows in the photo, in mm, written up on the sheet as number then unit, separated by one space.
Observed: 47.0 mm
